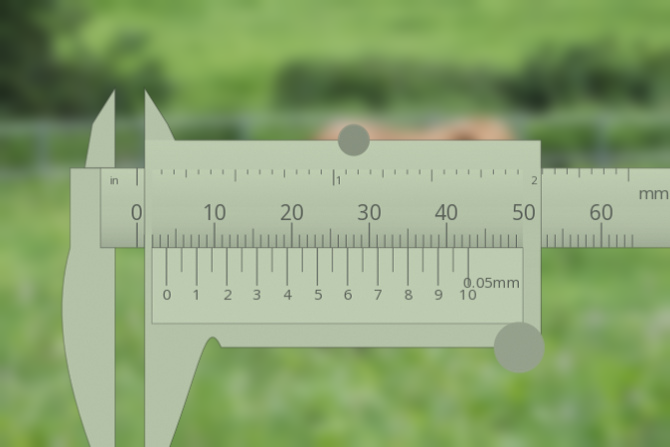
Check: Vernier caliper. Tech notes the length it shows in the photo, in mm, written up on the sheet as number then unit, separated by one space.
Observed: 3.8 mm
